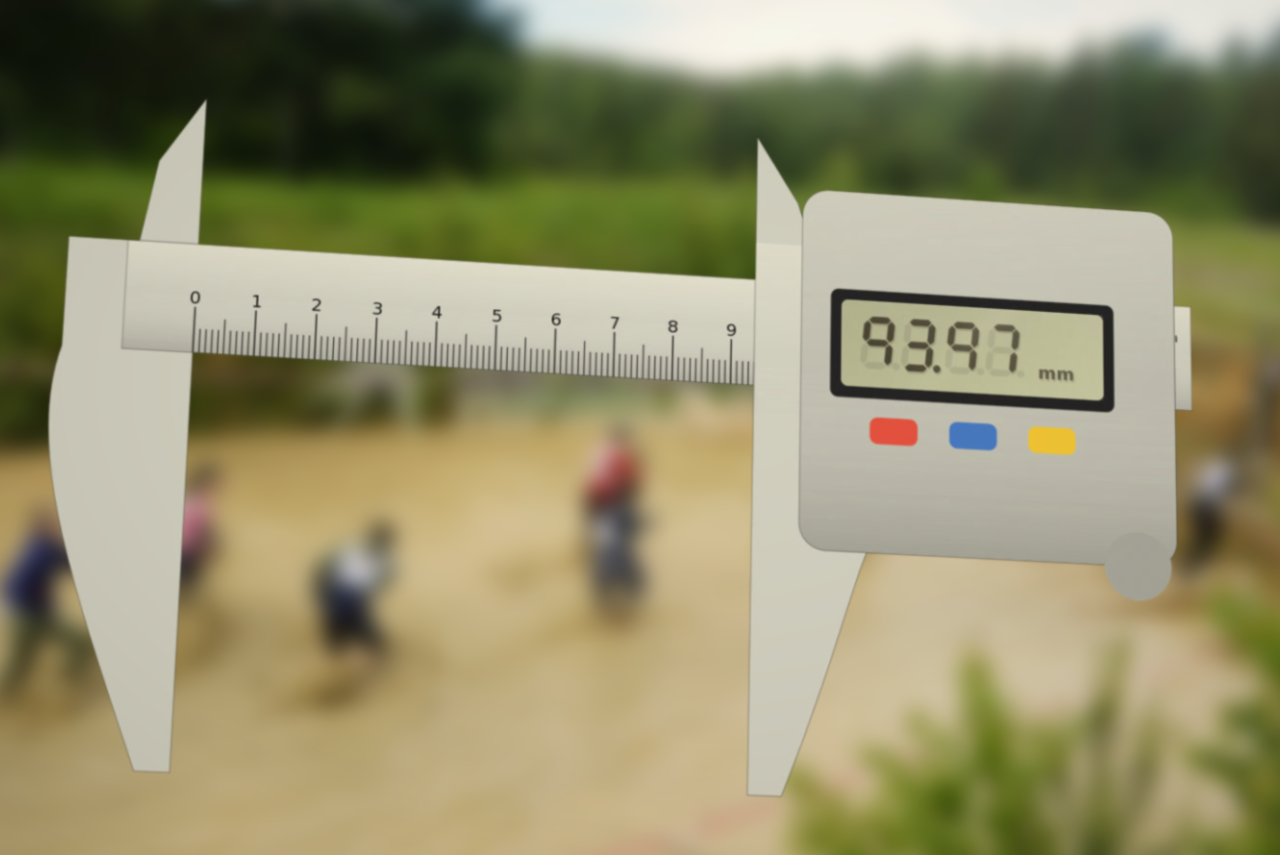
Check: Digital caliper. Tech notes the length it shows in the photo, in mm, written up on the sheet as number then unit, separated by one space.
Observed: 93.97 mm
